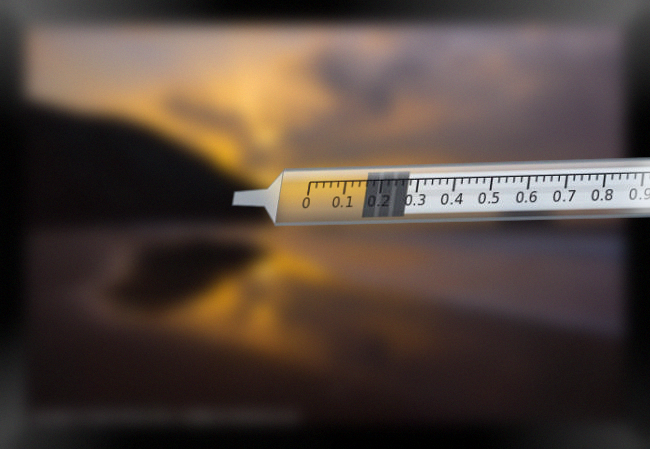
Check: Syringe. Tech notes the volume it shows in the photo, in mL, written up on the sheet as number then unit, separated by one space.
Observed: 0.16 mL
